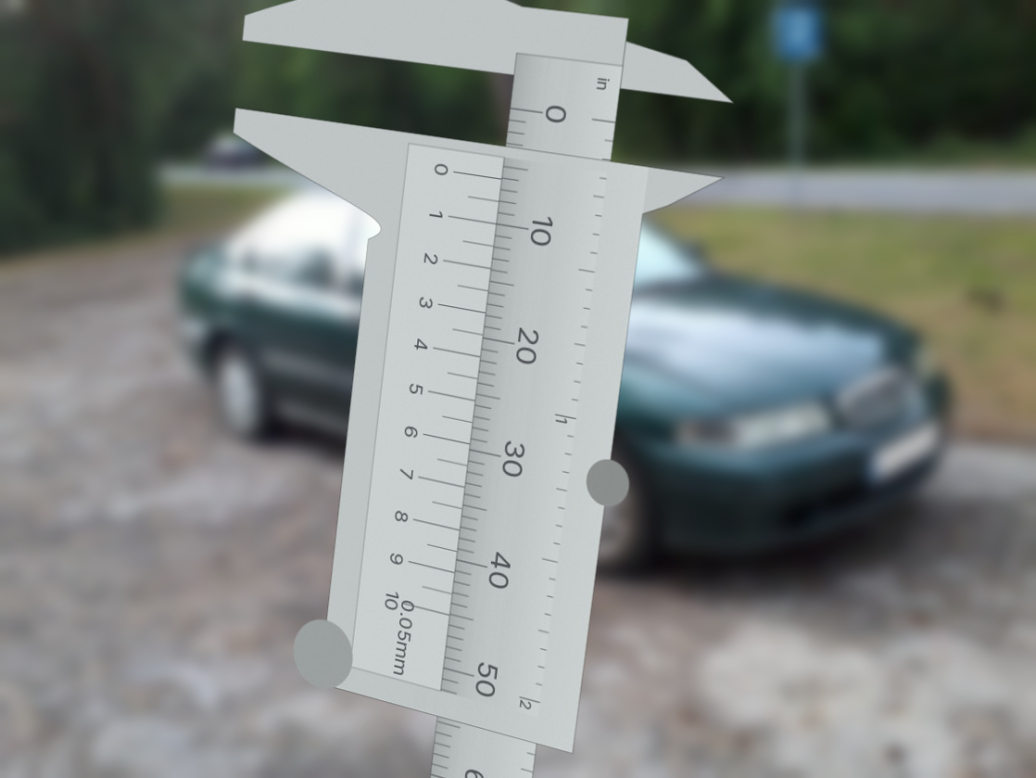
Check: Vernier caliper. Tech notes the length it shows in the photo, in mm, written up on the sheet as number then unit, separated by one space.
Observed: 6.1 mm
